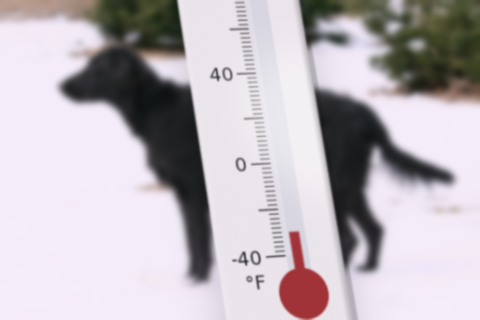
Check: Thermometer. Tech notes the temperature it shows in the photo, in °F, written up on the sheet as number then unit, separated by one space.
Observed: -30 °F
